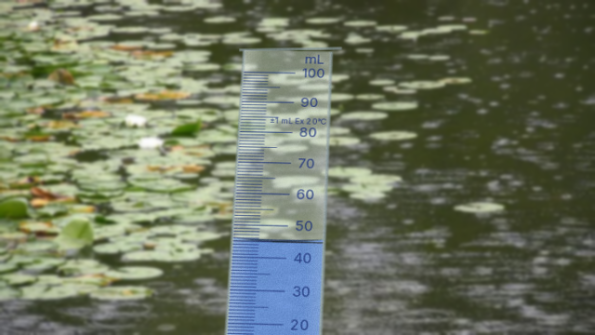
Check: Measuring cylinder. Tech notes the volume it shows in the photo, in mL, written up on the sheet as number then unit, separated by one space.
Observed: 45 mL
